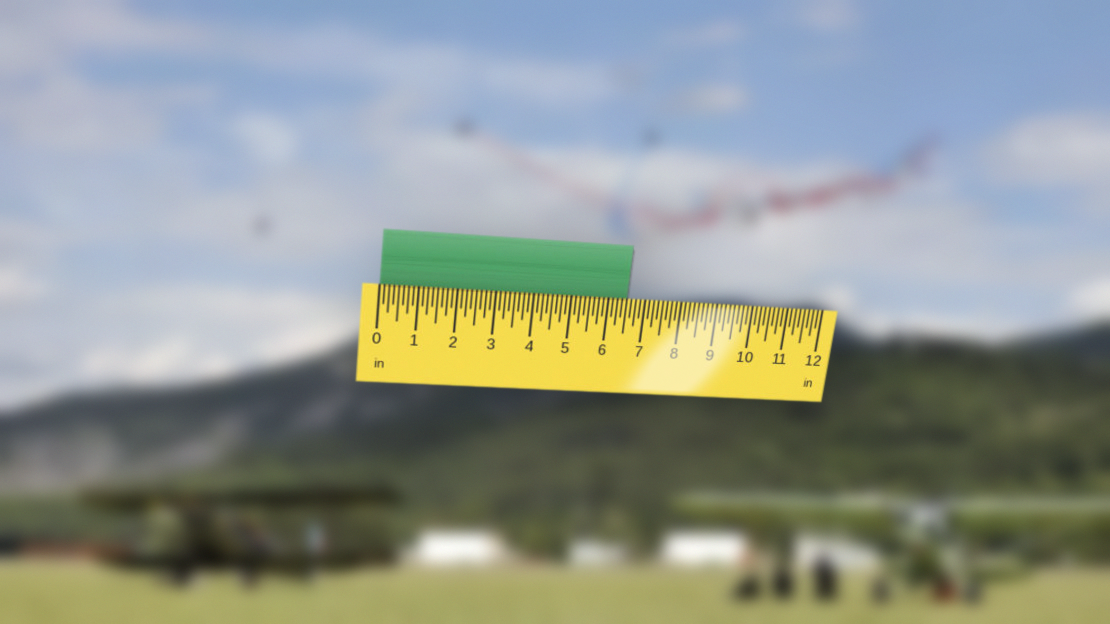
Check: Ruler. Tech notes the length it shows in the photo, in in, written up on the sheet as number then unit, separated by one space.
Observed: 6.5 in
